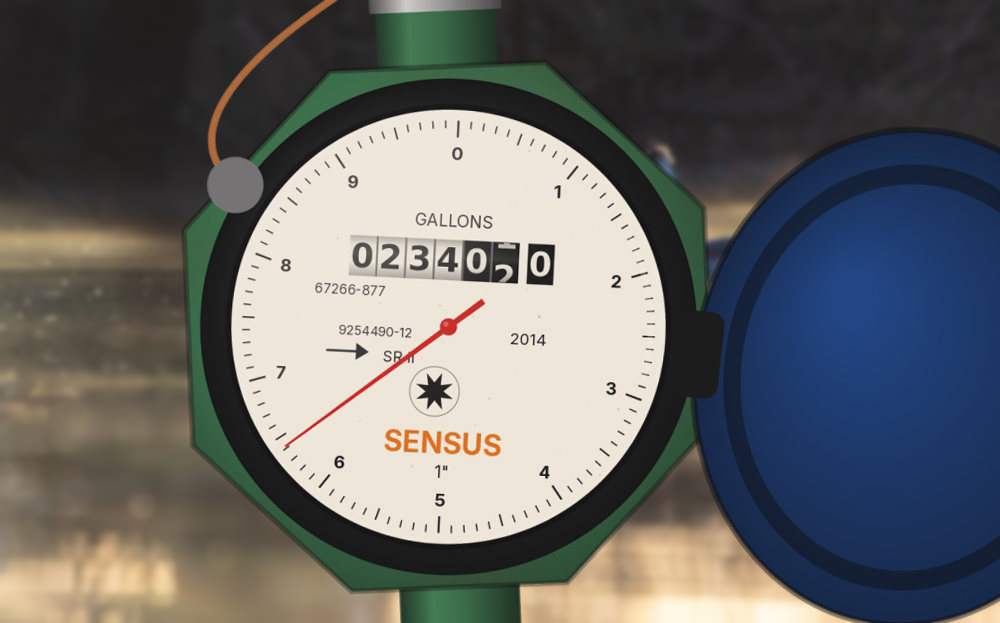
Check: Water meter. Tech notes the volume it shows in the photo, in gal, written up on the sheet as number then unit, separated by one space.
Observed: 234016.4 gal
